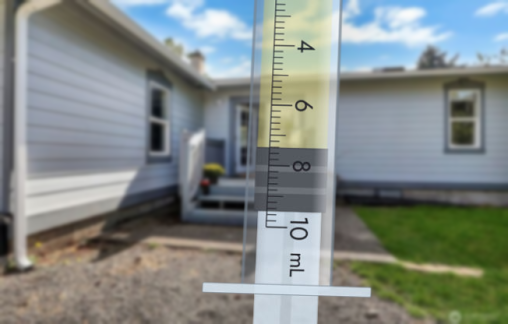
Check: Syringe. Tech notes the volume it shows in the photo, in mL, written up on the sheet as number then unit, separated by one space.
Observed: 7.4 mL
